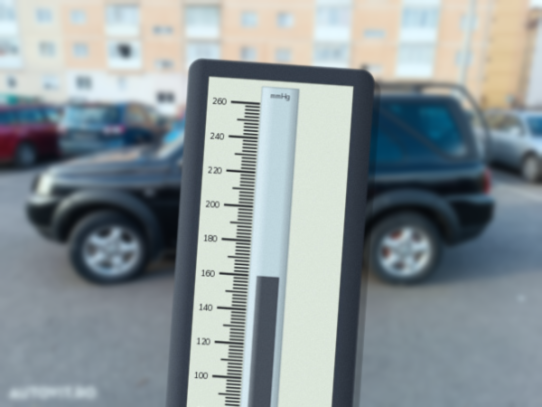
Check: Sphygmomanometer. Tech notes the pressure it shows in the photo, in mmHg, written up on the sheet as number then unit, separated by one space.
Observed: 160 mmHg
